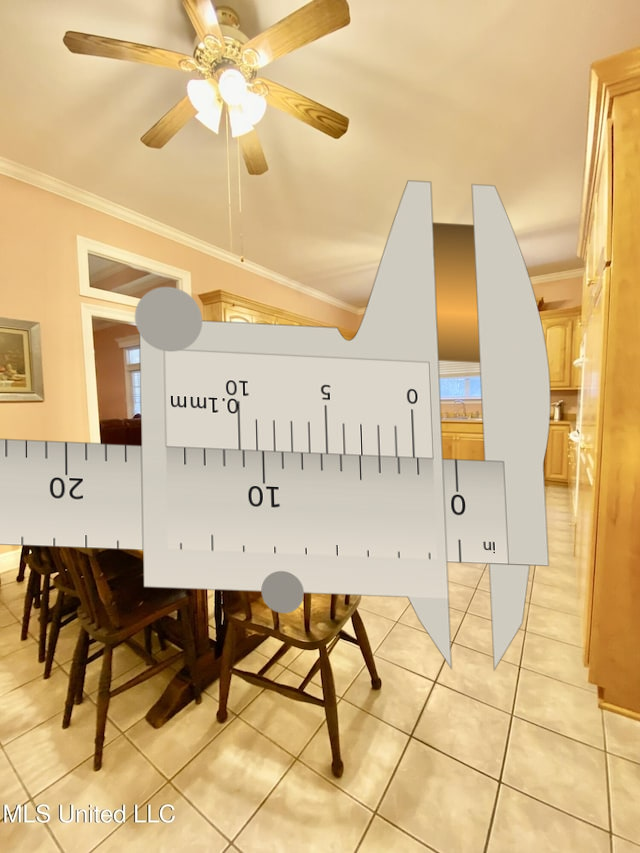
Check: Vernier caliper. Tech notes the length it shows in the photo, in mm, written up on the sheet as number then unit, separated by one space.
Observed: 2.2 mm
